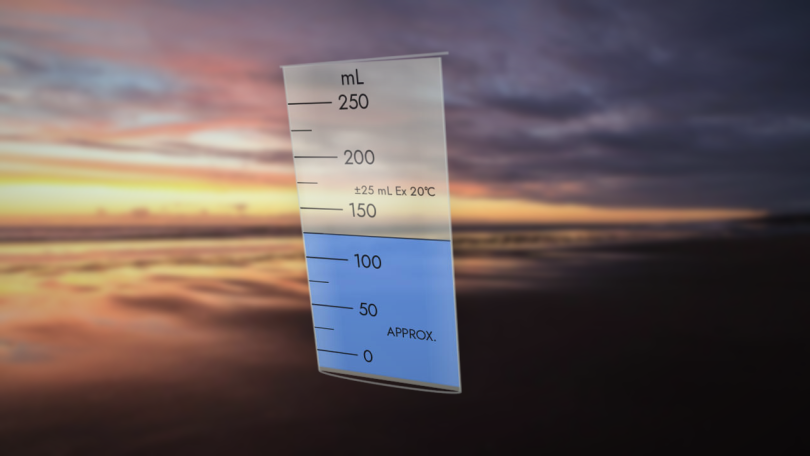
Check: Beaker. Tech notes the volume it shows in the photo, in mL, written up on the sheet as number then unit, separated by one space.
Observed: 125 mL
